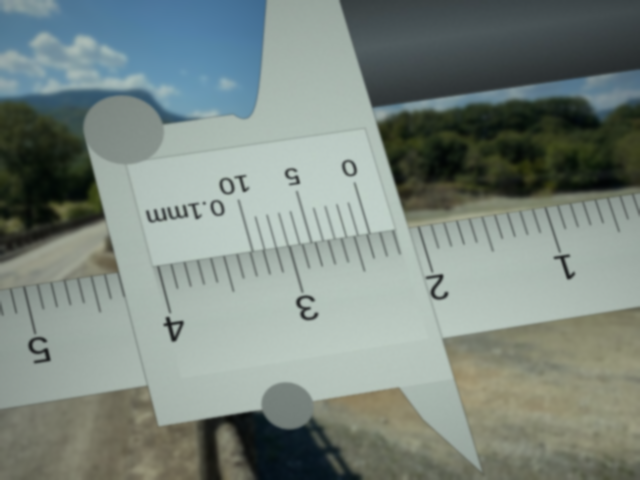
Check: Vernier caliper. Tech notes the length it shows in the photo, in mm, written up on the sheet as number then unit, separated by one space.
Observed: 23.8 mm
